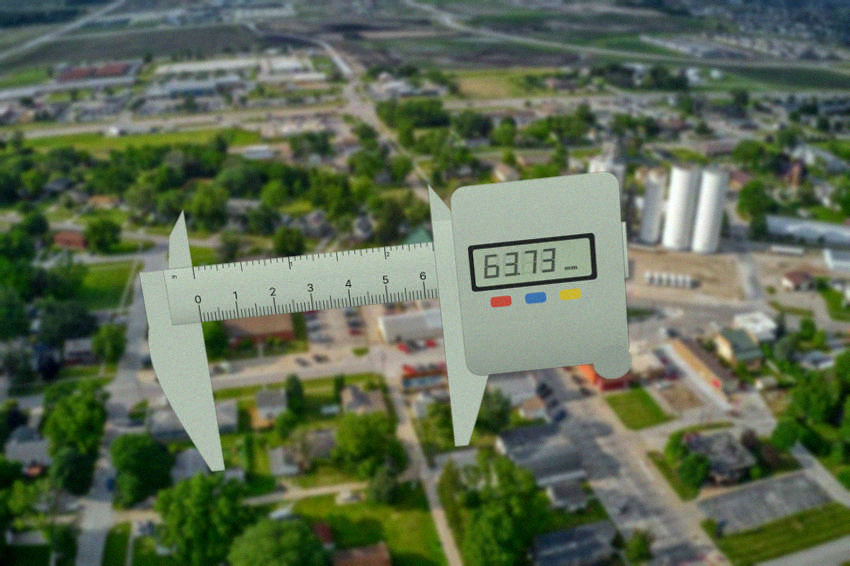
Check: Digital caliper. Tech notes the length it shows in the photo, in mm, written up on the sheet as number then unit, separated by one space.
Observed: 63.73 mm
